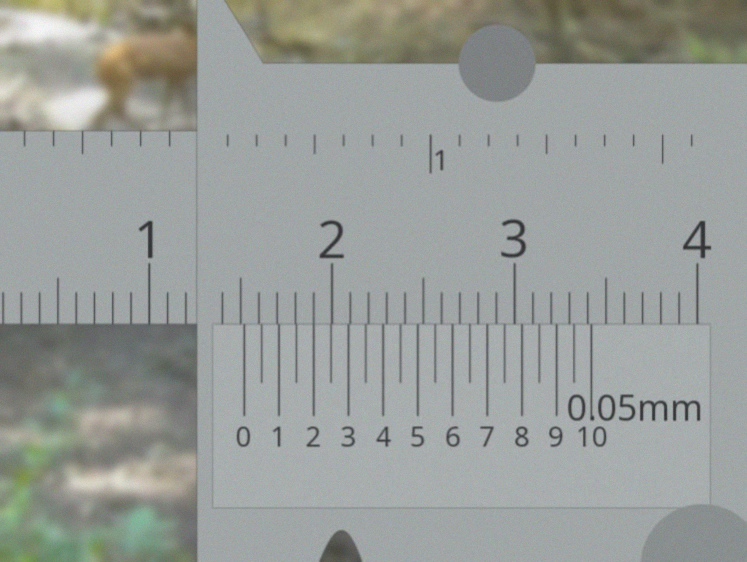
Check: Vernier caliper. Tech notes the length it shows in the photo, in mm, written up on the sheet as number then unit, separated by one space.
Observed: 15.2 mm
